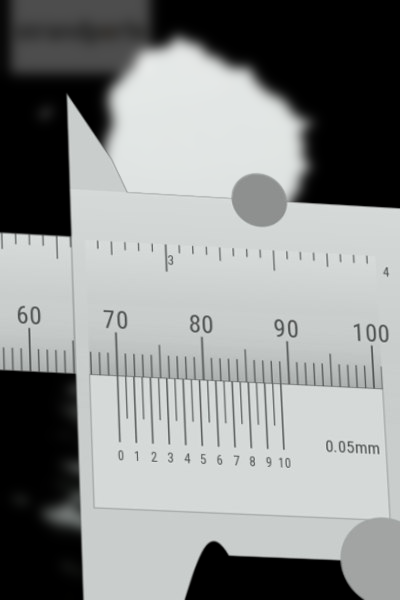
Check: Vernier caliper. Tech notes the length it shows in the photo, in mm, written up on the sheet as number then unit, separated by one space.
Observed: 70.0 mm
